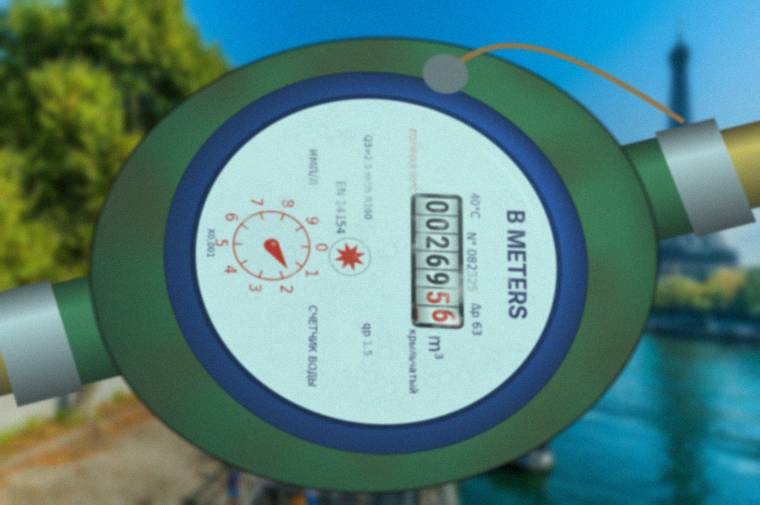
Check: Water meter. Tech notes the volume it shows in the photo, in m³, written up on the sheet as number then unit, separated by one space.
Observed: 269.561 m³
